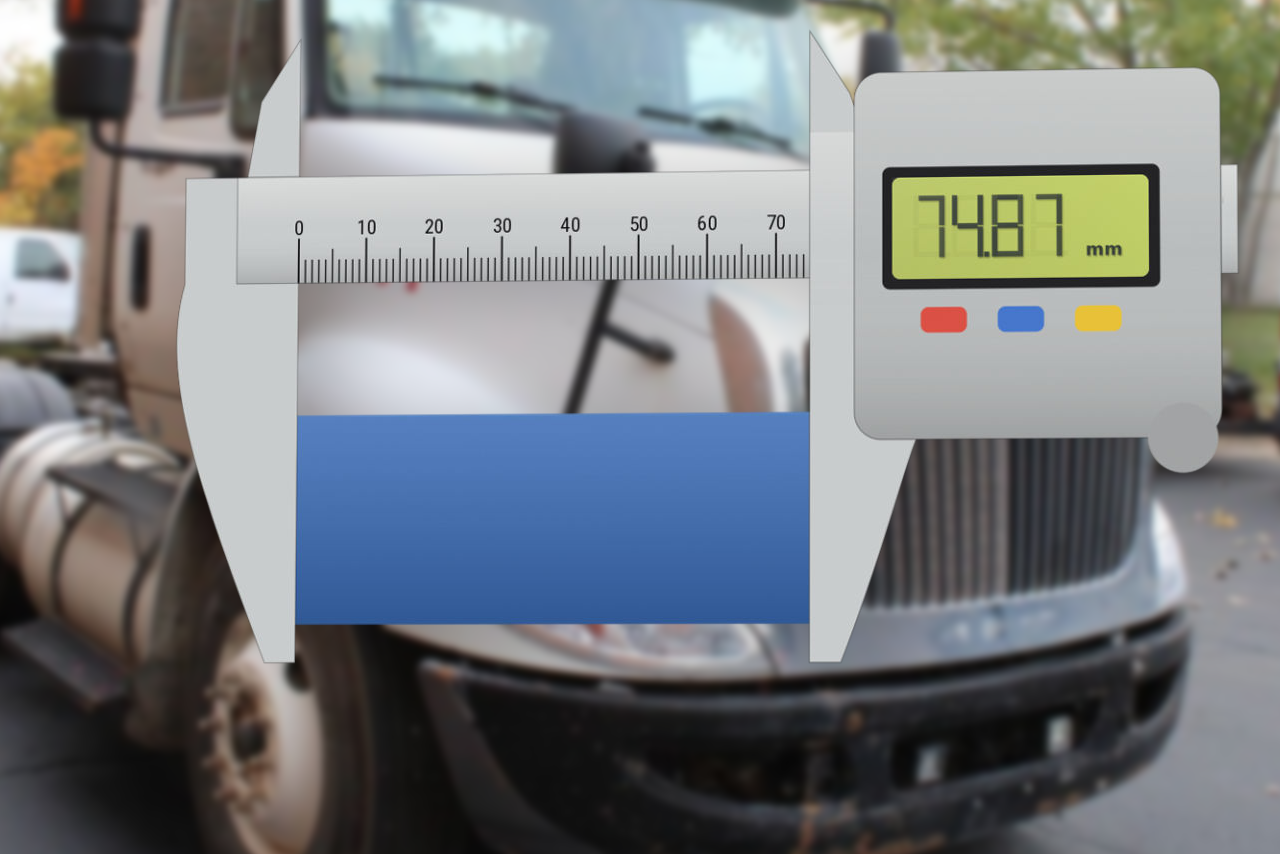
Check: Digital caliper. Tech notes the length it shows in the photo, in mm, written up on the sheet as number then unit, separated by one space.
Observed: 74.87 mm
